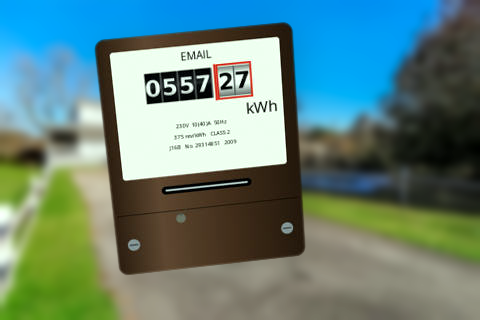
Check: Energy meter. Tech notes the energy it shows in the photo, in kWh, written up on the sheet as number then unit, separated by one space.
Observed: 557.27 kWh
